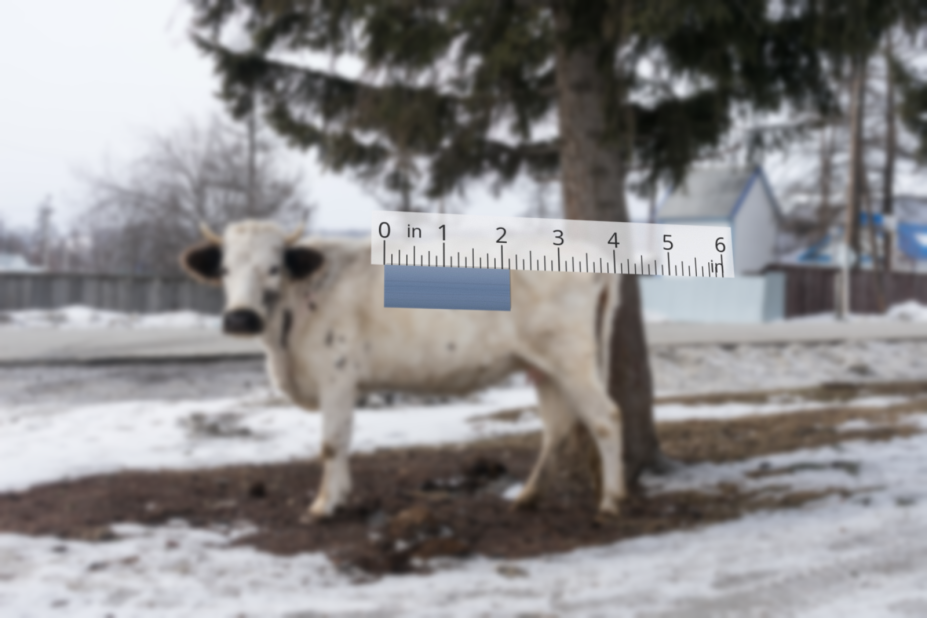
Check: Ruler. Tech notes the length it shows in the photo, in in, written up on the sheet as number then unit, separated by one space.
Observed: 2.125 in
